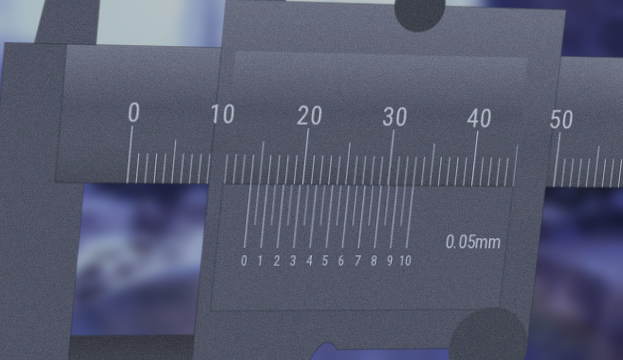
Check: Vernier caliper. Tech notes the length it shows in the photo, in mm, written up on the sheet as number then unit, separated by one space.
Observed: 14.0 mm
